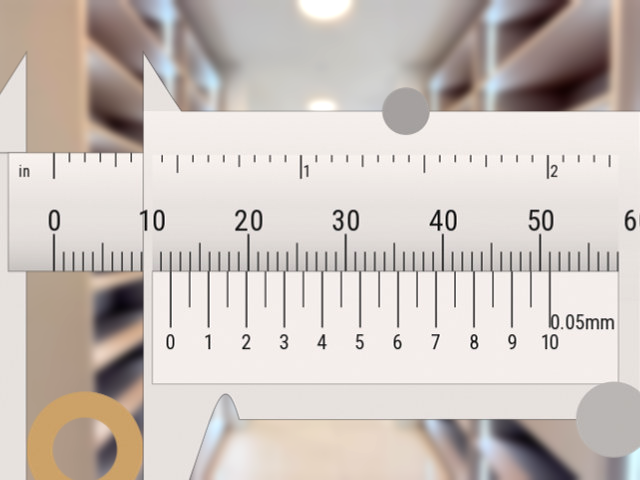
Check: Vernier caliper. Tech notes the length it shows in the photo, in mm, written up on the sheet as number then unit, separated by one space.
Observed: 12.0 mm
